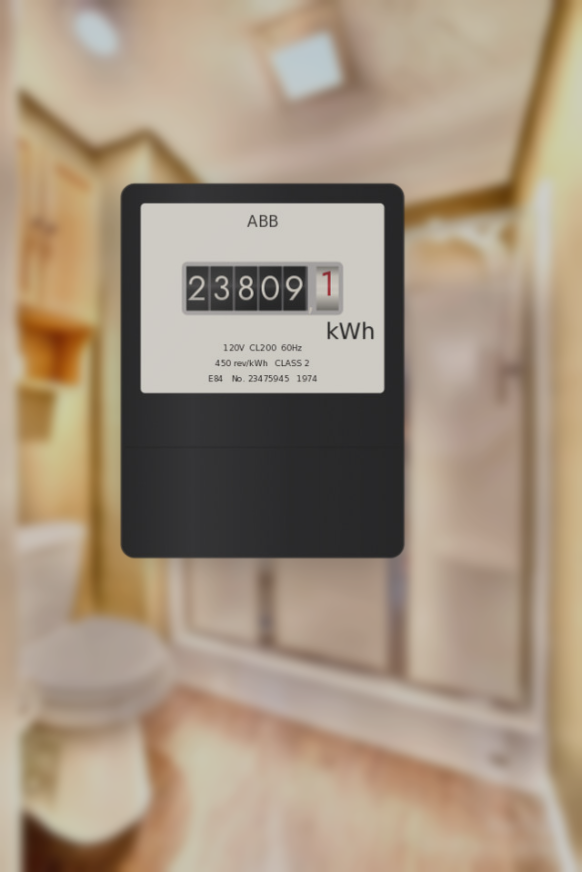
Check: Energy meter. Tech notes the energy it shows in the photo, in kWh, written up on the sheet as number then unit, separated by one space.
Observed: 23809.1 kWh
